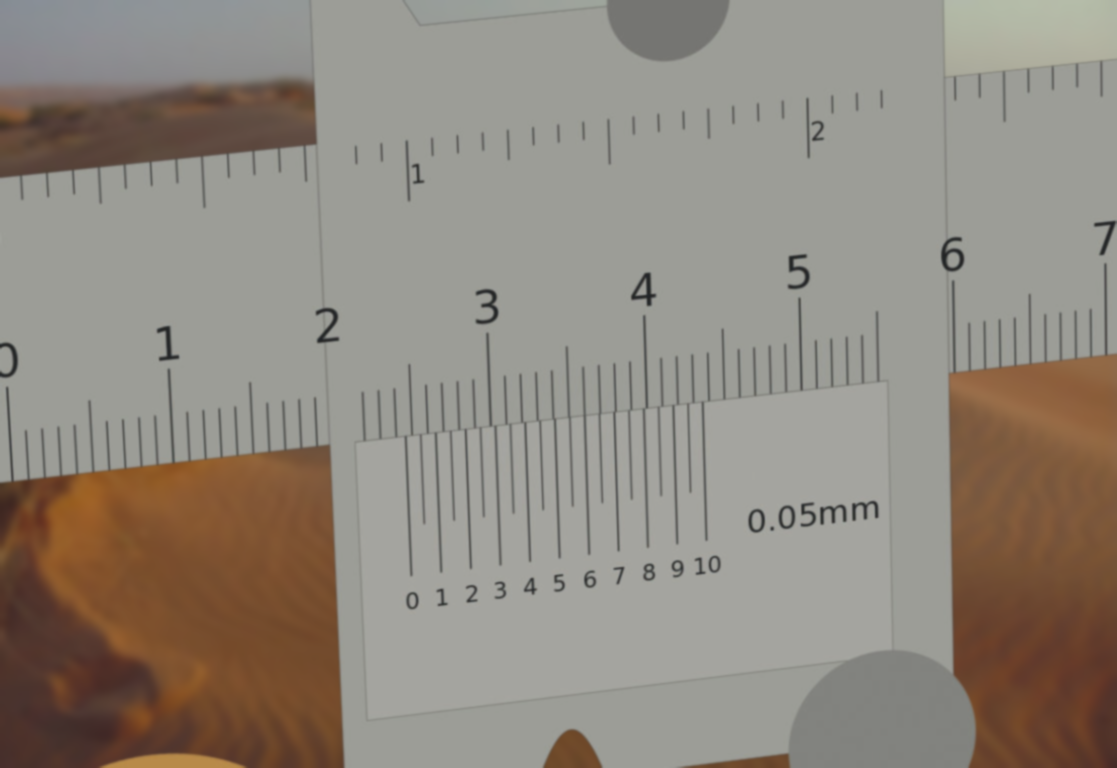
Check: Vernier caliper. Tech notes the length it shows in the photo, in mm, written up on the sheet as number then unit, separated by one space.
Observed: 24.6 mm
